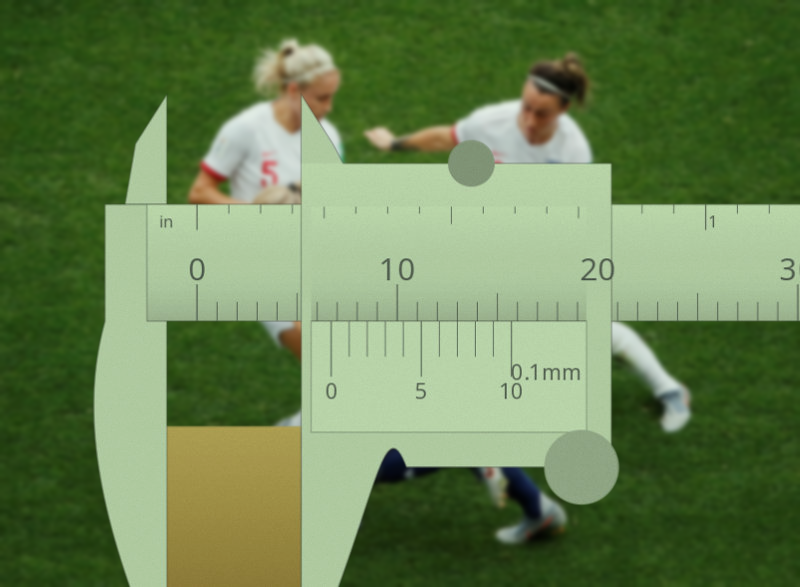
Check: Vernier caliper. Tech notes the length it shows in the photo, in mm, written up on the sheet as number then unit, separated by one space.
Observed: 6.7 mm
